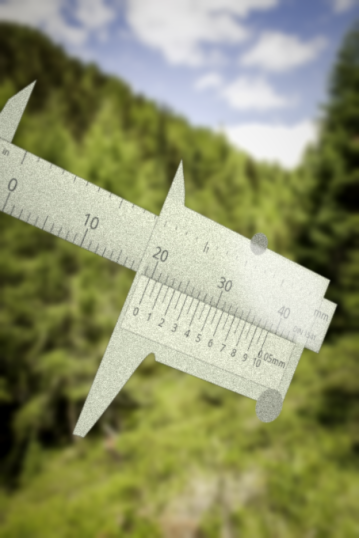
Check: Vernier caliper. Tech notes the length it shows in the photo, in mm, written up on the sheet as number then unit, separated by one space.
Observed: 19.8 mm
